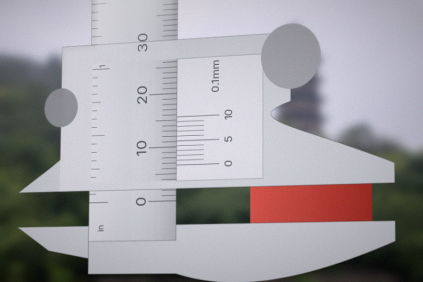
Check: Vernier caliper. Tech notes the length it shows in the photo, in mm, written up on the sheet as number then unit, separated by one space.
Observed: 6.6 mm
